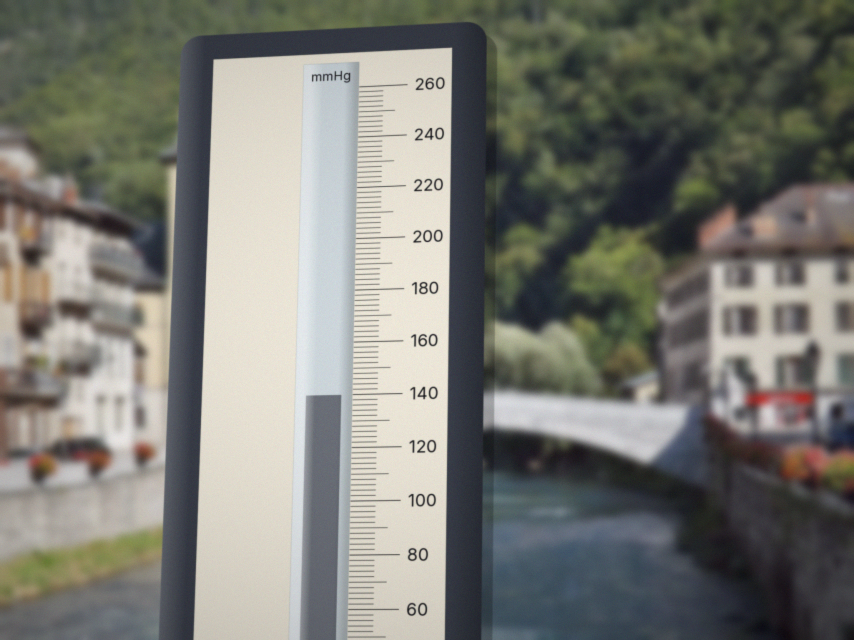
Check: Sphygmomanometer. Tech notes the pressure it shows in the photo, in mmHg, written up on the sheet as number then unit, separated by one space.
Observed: 140 mmHg
